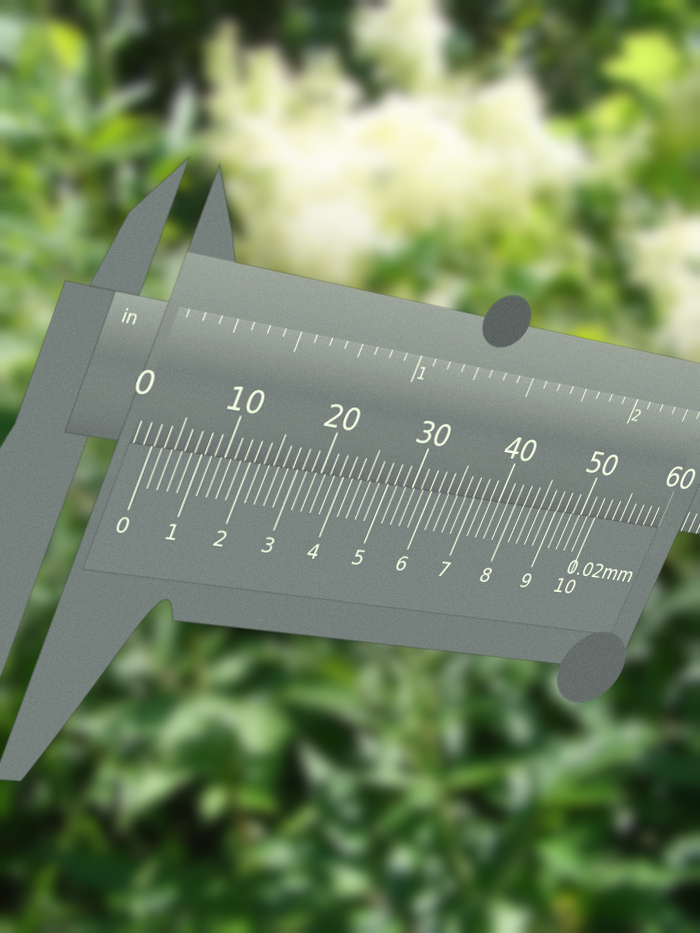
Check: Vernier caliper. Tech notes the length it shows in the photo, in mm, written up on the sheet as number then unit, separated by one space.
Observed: 2.8 mm
